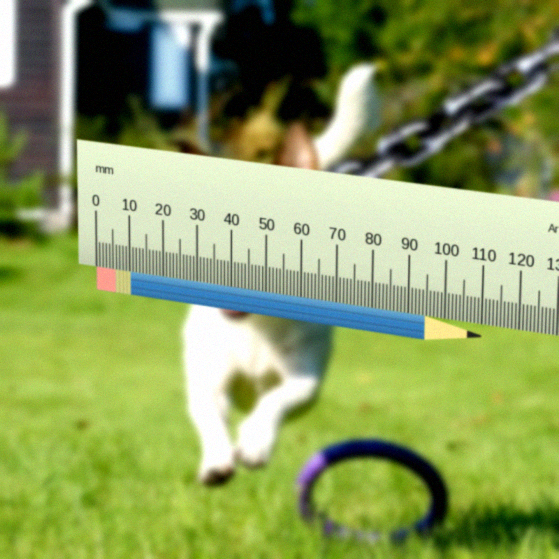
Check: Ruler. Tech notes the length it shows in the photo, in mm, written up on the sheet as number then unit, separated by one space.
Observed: 110 mm
